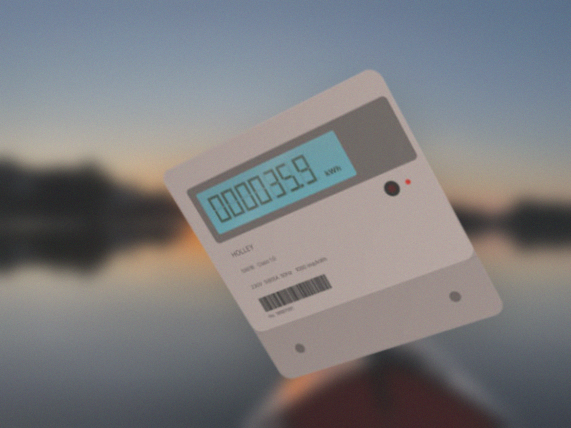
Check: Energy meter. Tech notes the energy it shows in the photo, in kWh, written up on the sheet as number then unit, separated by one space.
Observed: 35.9 kWh
